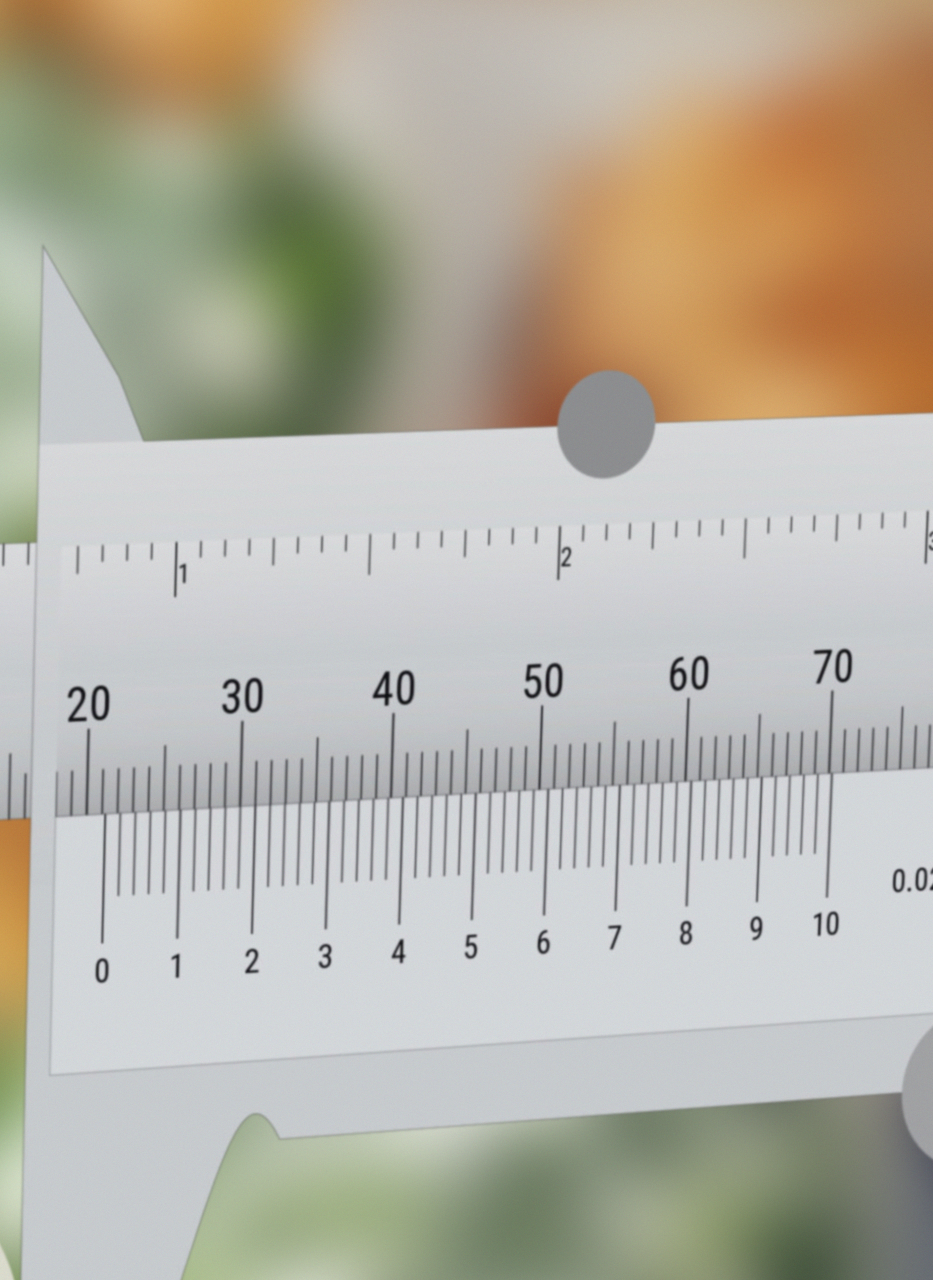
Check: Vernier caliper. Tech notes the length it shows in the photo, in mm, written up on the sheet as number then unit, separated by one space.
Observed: 21.2 mm
